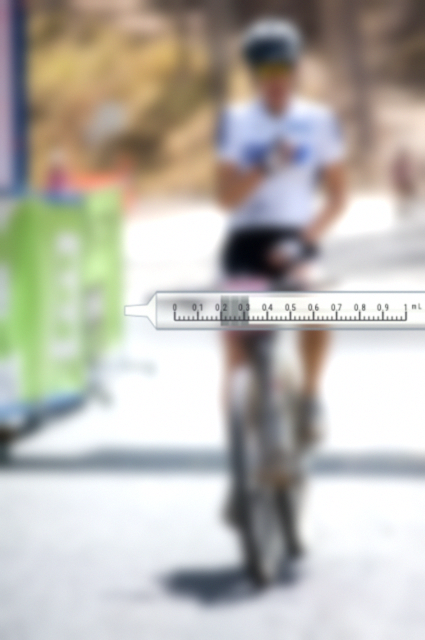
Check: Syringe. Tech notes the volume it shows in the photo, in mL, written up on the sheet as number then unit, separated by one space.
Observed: 0.2 mL
